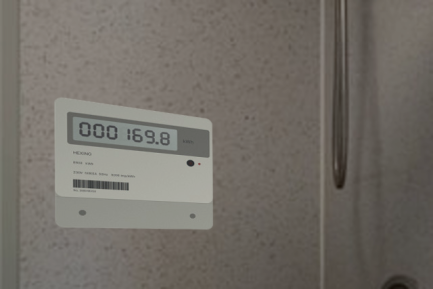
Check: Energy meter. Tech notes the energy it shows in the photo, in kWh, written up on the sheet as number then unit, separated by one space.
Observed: 169.8 kWh
